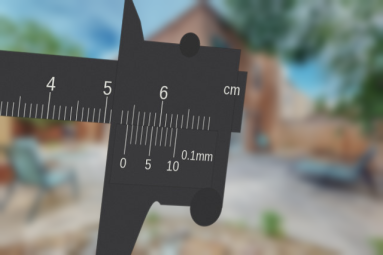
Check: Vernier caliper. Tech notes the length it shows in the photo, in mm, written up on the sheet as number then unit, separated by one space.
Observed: 54.2 mm
